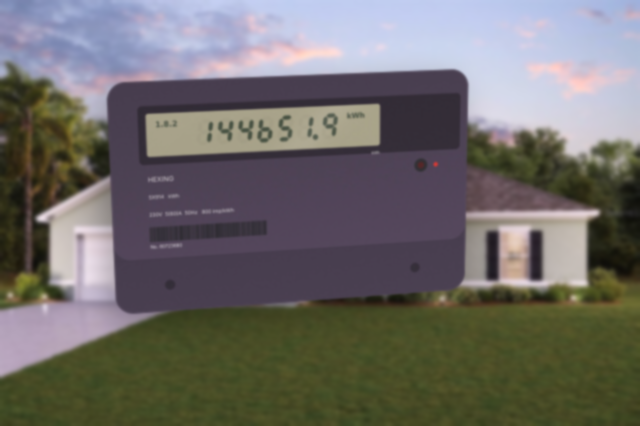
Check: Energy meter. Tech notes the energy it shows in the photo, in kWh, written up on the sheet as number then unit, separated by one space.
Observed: 144651.9 kWh
